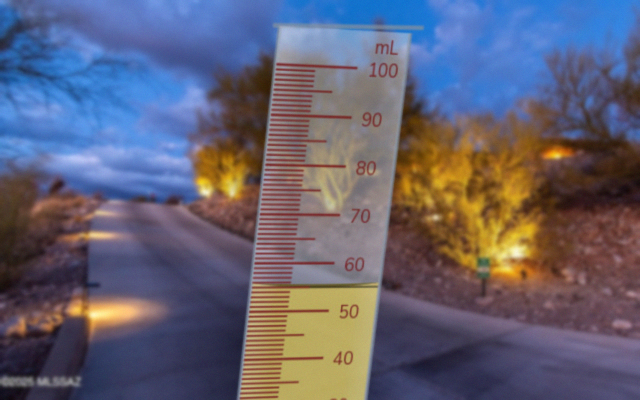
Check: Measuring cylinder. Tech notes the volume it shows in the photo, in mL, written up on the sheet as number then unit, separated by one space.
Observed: 55 mL
